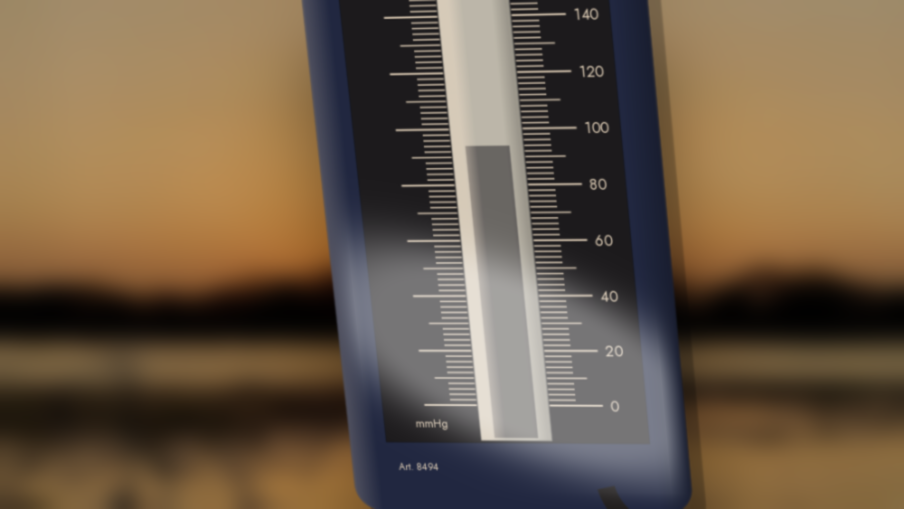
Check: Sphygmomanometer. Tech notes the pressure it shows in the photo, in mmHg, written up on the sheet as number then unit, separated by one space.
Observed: 94 mmHg
